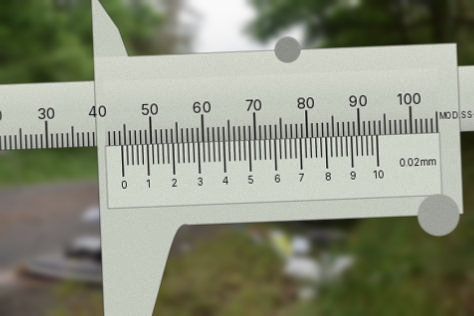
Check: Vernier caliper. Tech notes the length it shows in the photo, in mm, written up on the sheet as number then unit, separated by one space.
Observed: 44.4 mm
